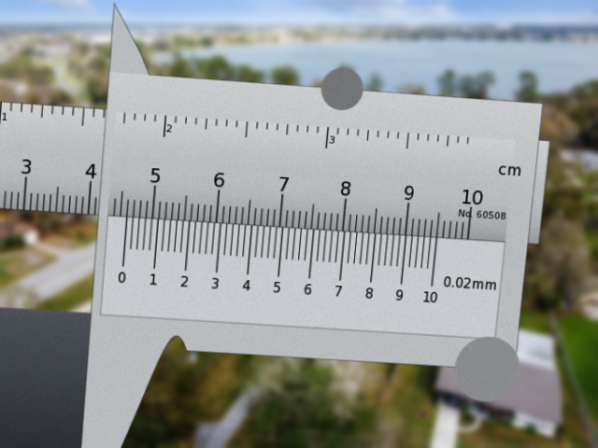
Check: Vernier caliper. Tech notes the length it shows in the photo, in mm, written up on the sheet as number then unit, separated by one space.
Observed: 46.0 mm
